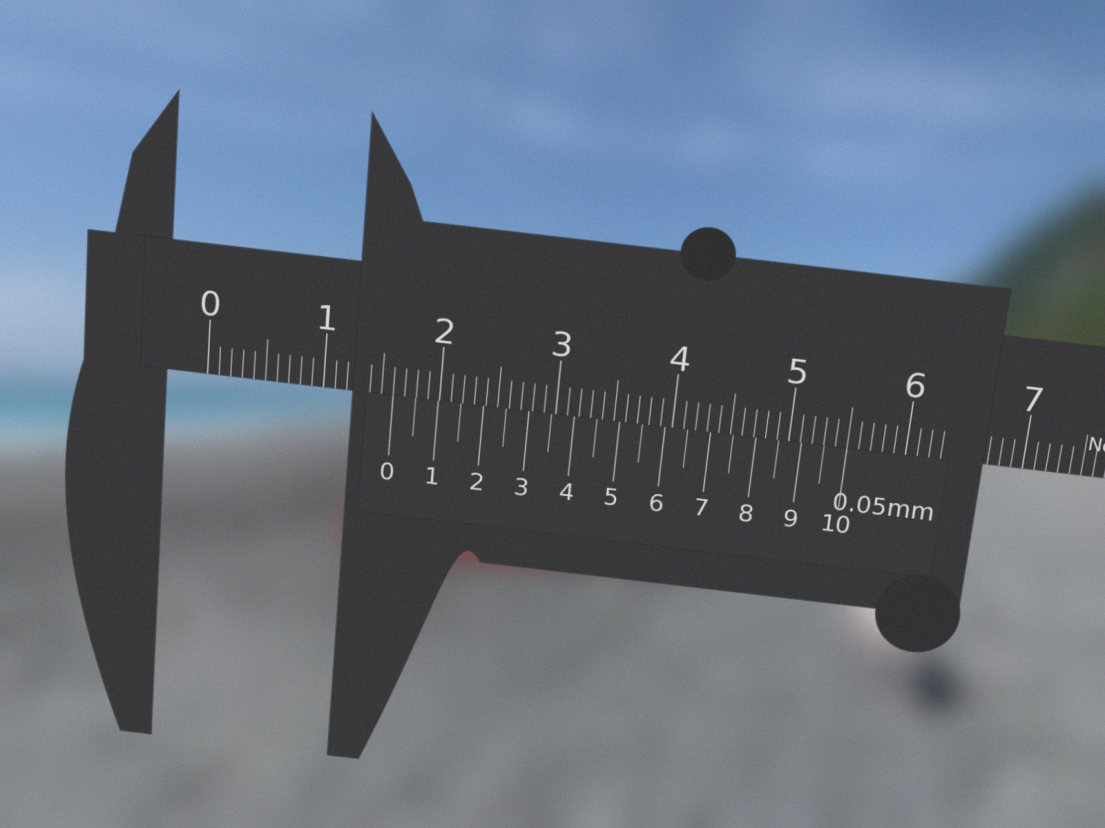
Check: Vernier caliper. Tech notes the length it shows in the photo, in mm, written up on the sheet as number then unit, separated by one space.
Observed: 16.0 mm
